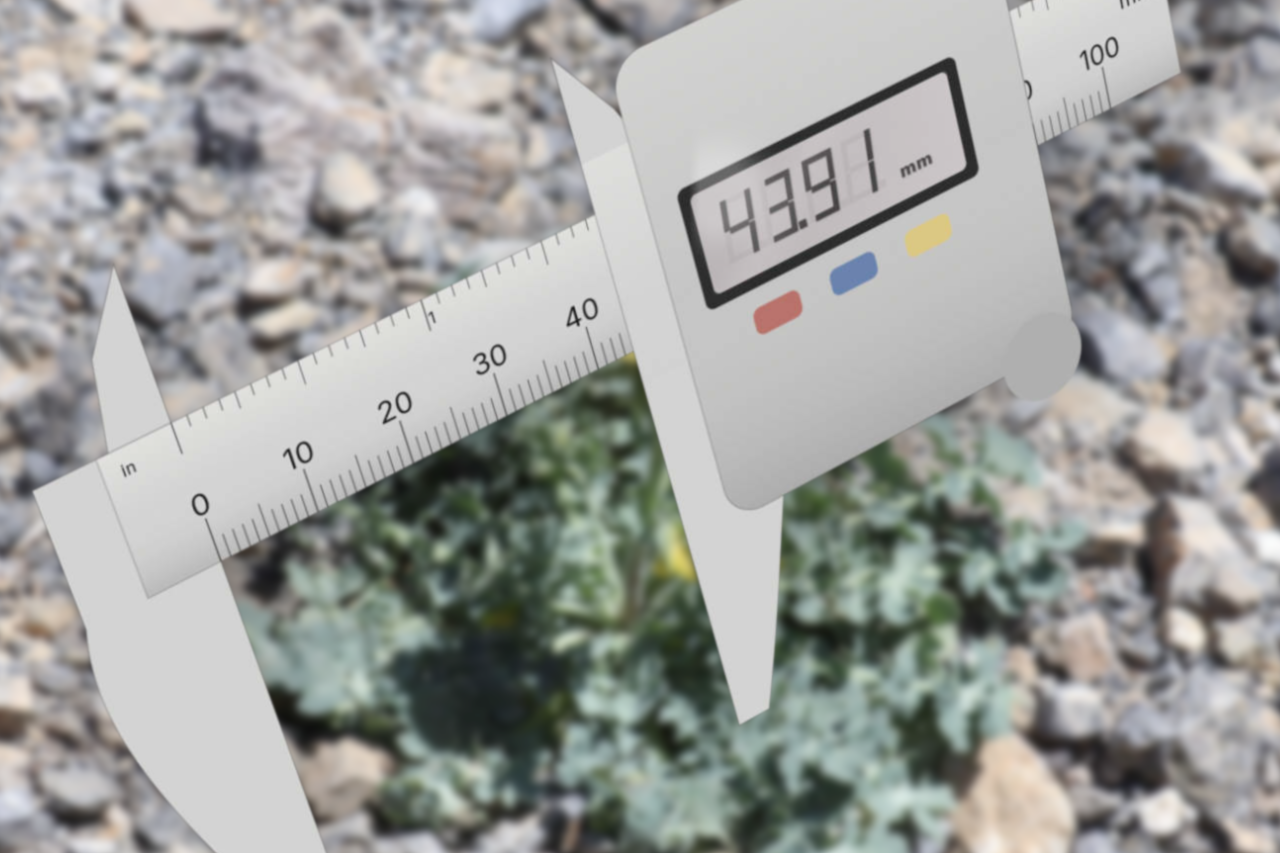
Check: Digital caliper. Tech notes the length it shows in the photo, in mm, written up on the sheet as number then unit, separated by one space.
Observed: 43.91 mm
